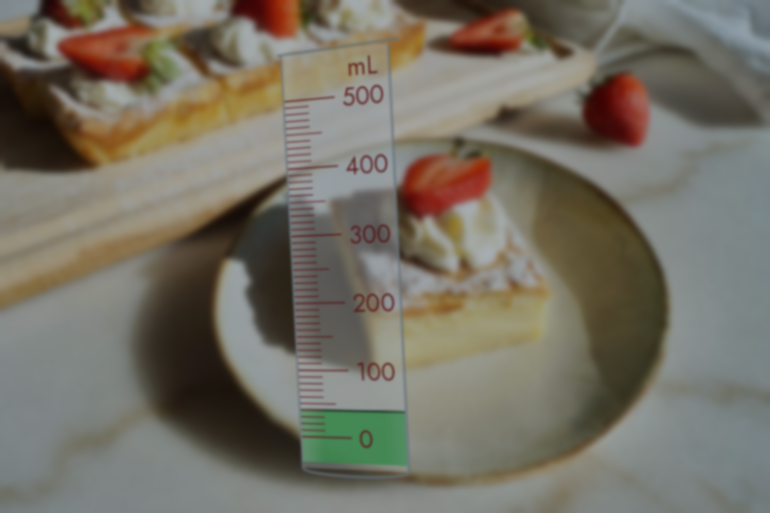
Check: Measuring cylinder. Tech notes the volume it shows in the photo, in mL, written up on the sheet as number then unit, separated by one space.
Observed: 40 mL
